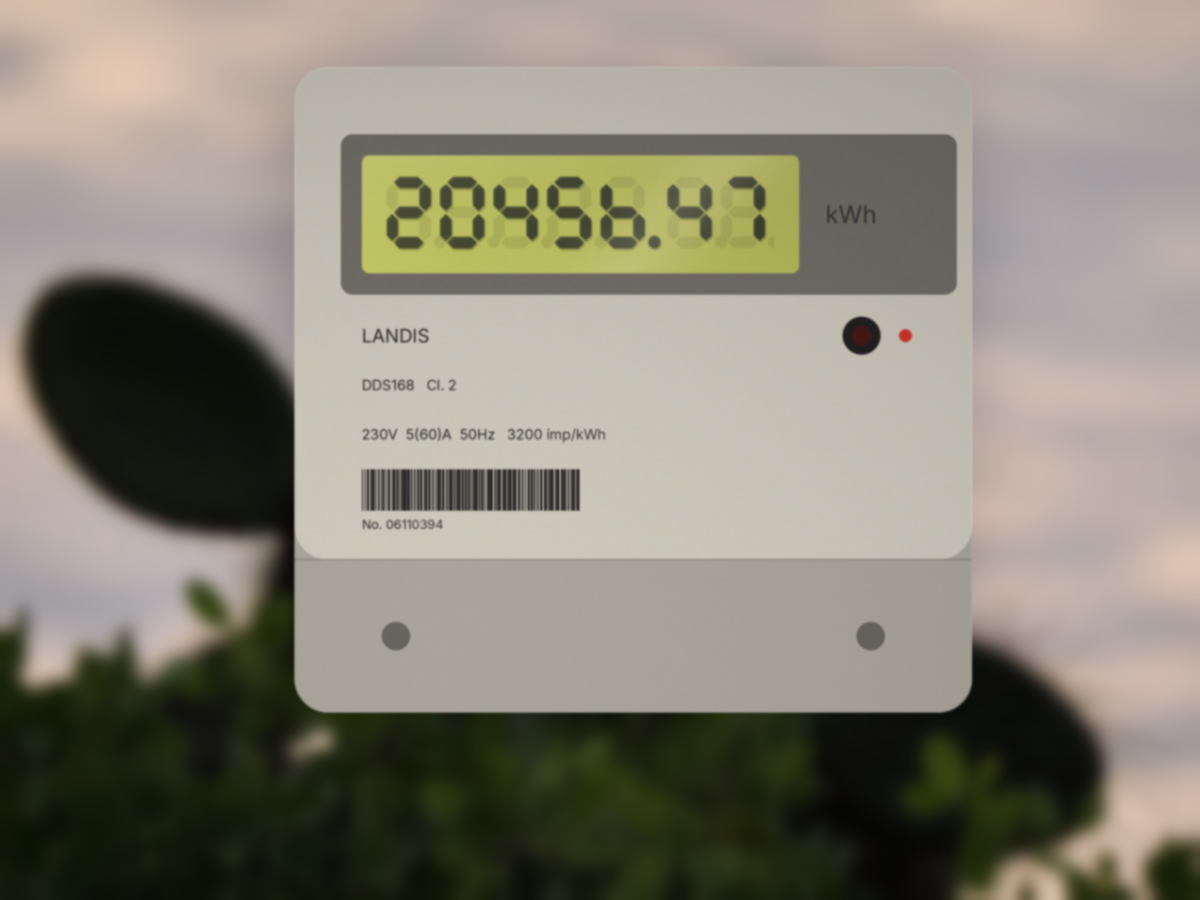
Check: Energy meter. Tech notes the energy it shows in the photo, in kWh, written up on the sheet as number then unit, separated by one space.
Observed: 20456.47 kWh
